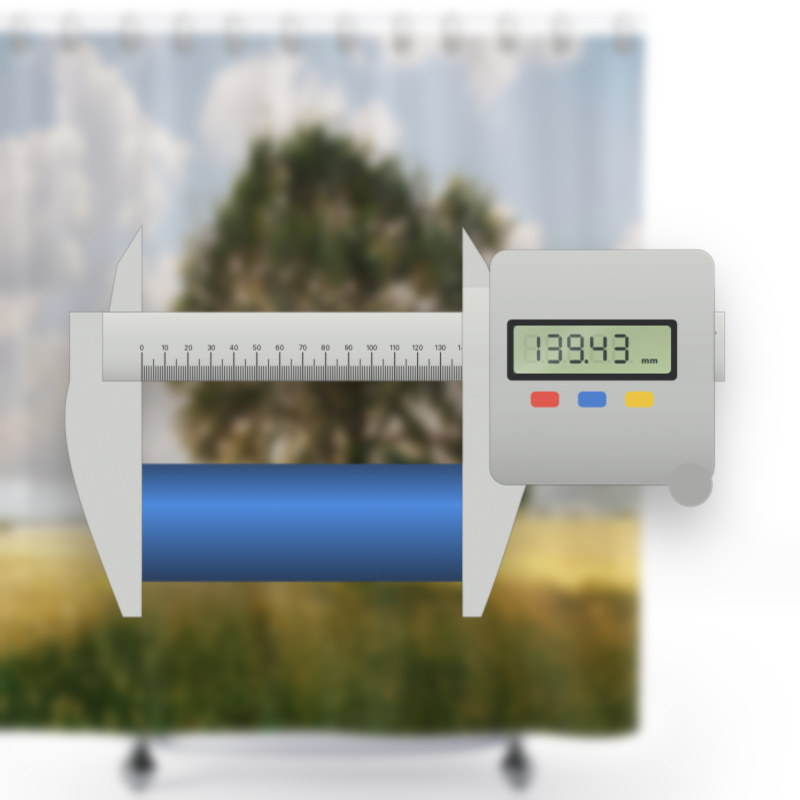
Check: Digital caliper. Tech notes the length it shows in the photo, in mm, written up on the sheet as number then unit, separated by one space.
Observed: 139.43 mm
